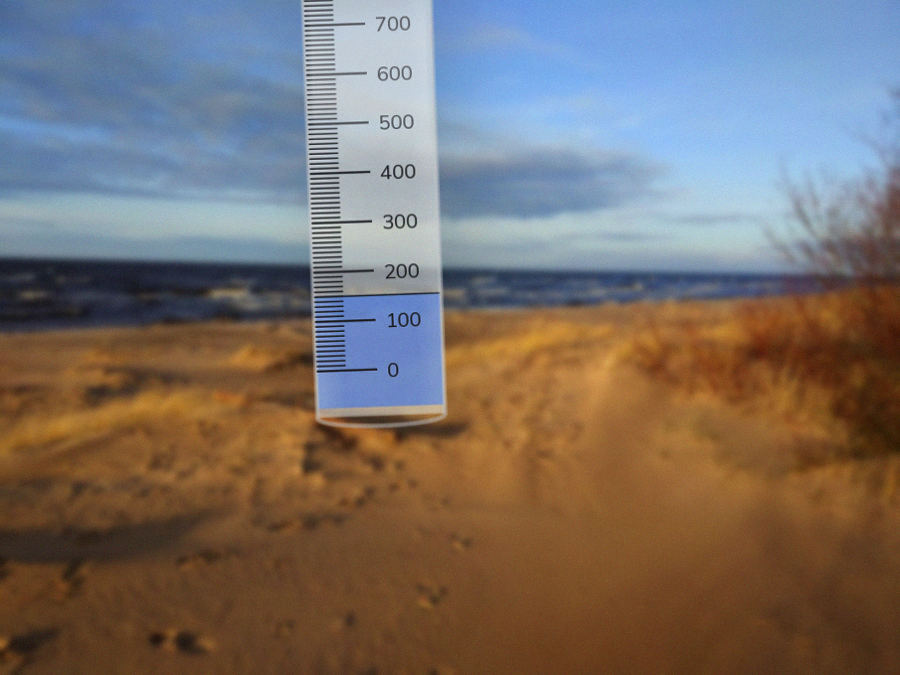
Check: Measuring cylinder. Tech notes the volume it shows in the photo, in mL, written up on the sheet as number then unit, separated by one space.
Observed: 150 mL
